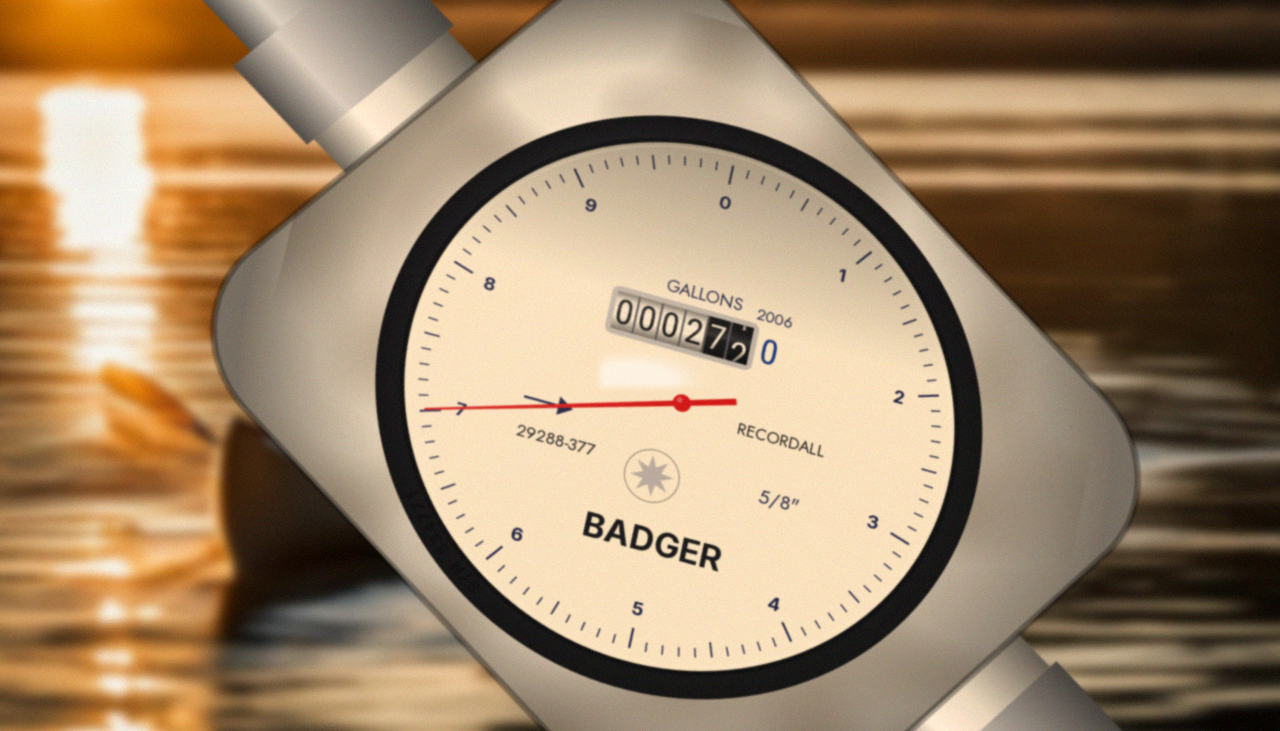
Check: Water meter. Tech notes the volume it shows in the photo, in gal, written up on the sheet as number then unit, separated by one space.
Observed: 2717.0 gal
